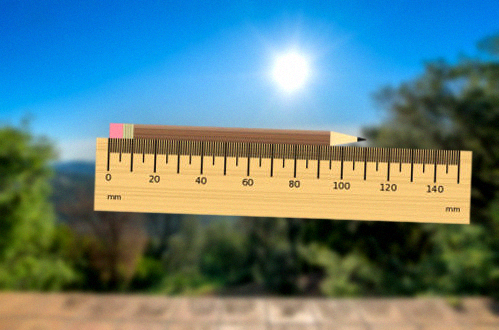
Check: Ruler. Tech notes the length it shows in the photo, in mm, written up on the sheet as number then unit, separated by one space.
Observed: 110 mm
